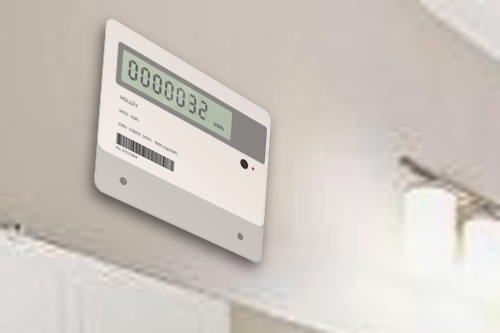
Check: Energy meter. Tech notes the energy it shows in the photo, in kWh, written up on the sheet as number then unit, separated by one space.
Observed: 32 kWh
